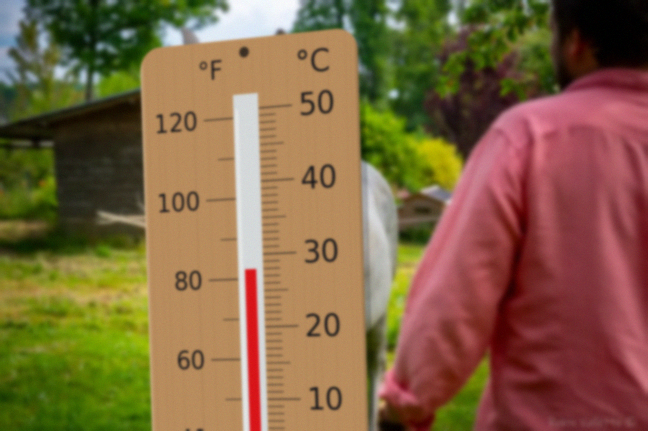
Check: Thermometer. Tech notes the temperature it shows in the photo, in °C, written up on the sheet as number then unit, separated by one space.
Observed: 28 °C
